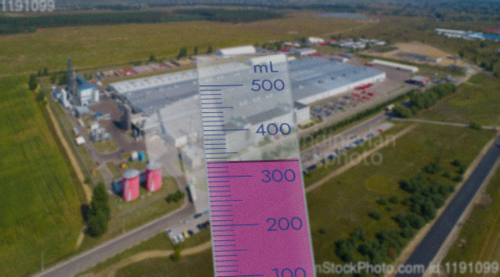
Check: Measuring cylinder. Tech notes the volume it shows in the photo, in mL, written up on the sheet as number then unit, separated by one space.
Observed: 330 mL
